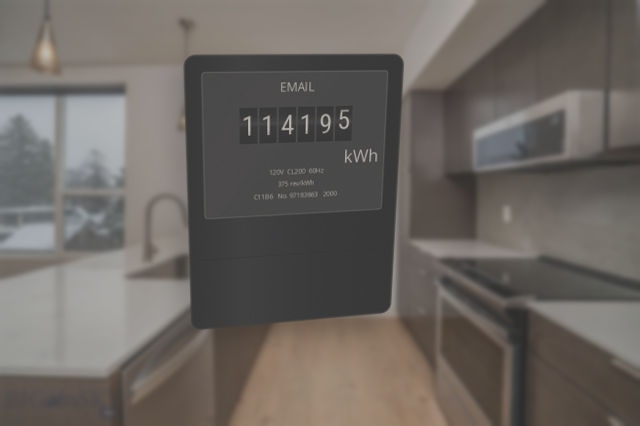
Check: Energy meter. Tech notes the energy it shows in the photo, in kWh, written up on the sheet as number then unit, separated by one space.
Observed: 114195 kWh
